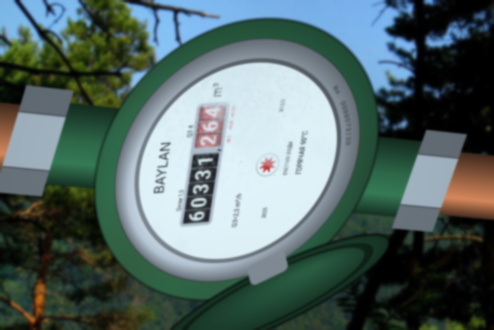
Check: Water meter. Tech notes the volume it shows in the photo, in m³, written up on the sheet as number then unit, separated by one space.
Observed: 60331.264 m³
